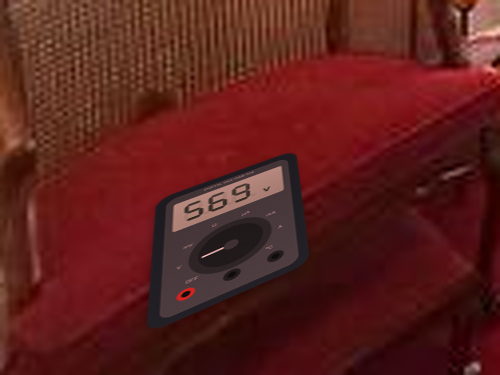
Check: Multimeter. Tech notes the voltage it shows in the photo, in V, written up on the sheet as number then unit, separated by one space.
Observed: 569 V
